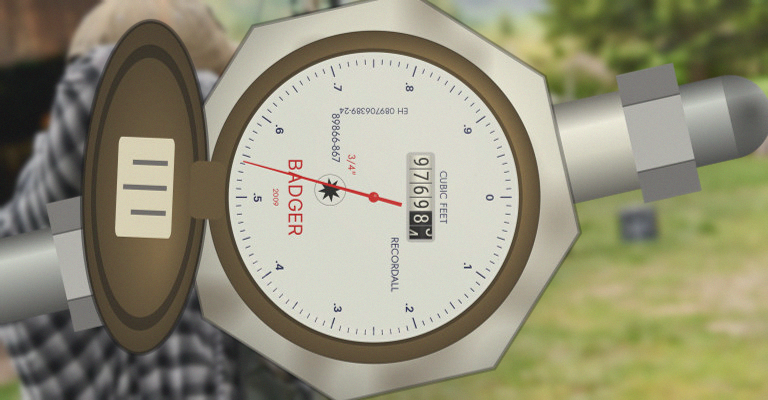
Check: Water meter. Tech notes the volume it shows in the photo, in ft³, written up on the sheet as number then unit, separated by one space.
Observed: 976983.54 ft³
